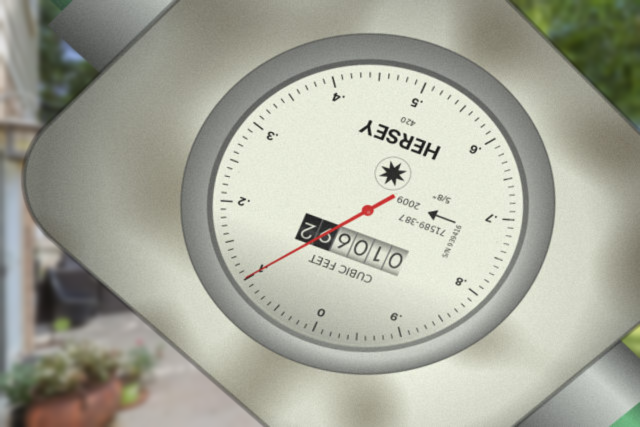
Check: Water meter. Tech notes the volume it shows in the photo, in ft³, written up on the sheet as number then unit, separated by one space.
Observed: 10692.10 ft³
